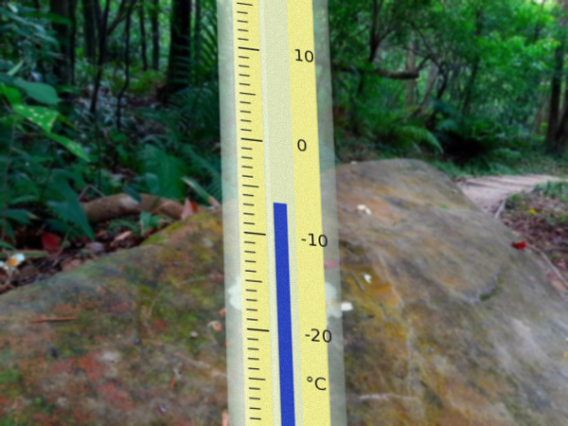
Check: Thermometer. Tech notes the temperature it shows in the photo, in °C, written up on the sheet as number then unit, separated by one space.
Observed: -6.5 °C
